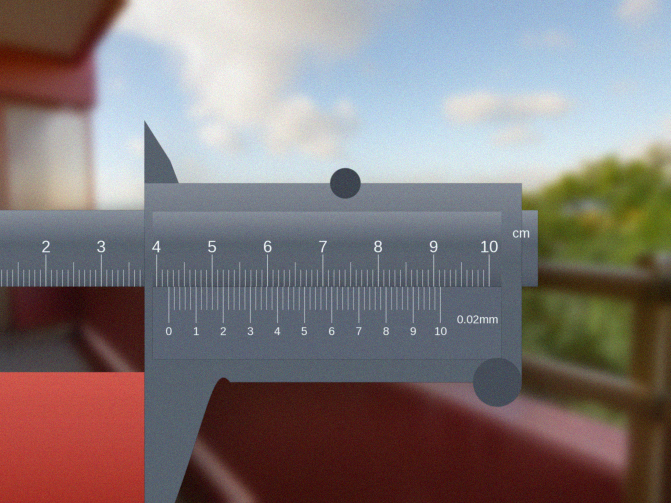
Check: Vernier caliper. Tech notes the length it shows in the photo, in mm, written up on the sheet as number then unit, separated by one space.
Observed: 42.2 mm
